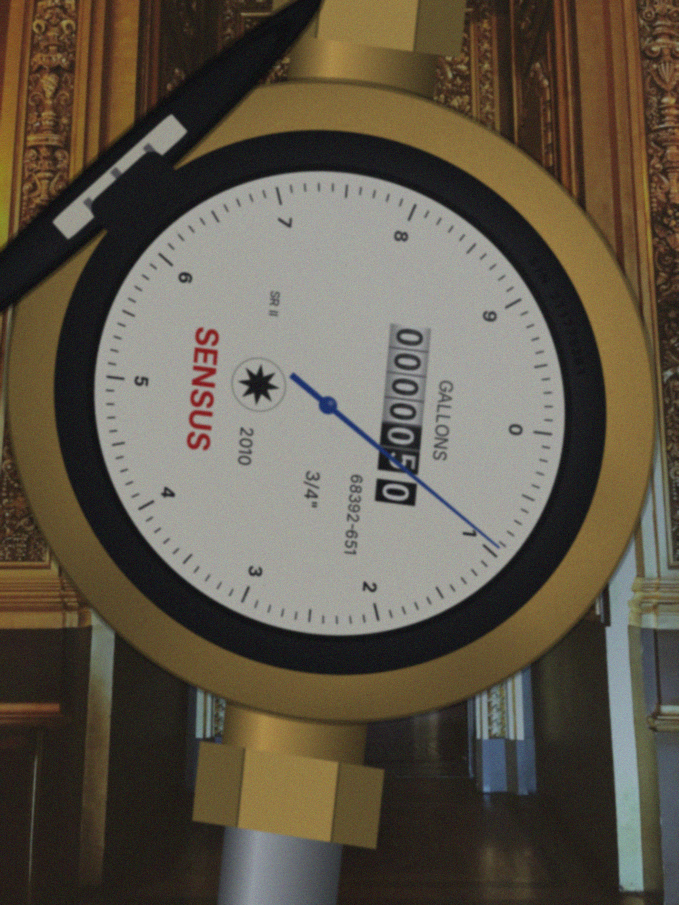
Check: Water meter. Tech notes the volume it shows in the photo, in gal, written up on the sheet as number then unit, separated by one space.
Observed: 50.9 gal
